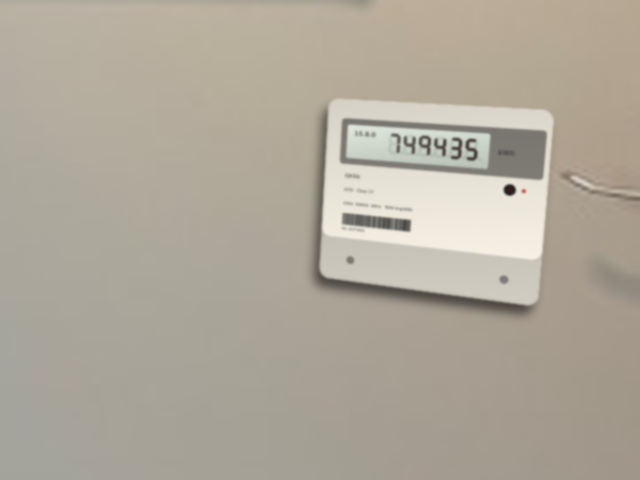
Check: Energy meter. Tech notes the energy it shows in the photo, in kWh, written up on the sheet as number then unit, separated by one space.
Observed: 749435 kWh
